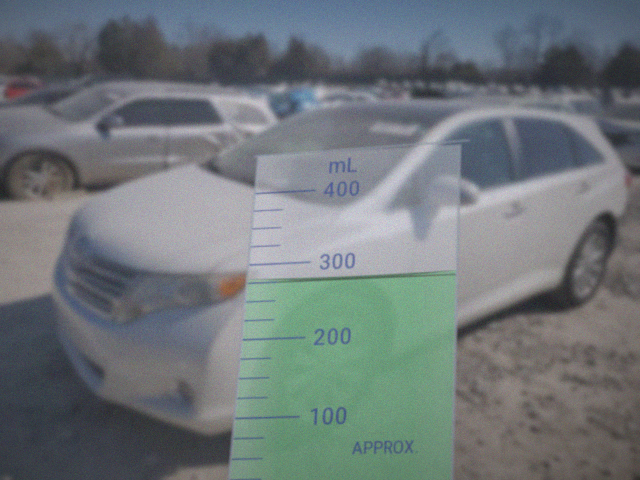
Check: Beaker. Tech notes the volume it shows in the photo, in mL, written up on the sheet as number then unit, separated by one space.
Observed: 275 mL
